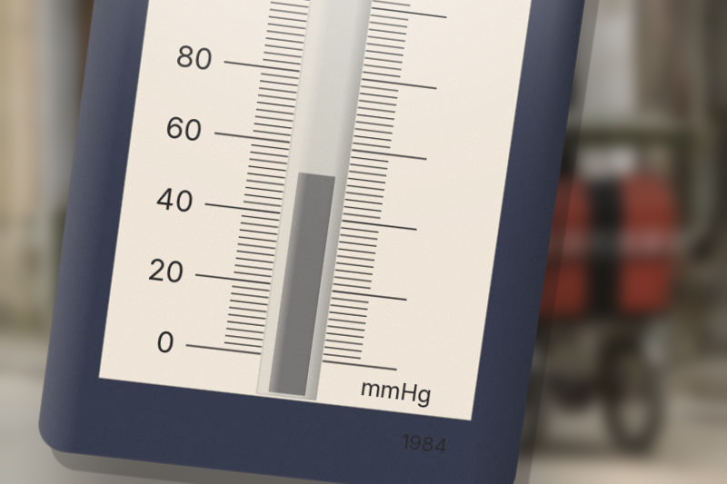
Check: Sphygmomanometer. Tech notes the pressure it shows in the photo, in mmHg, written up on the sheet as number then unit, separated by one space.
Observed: 52 mmHg
